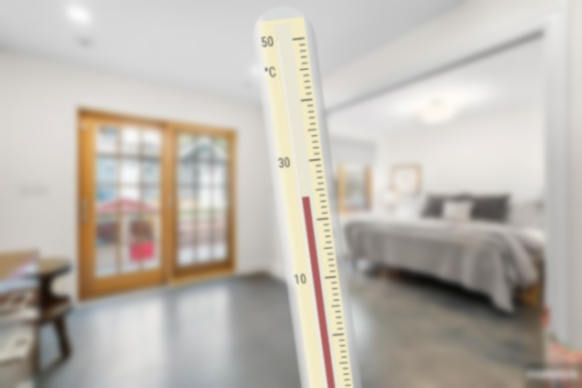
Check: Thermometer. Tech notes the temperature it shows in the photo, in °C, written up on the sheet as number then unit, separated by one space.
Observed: 24 °C
